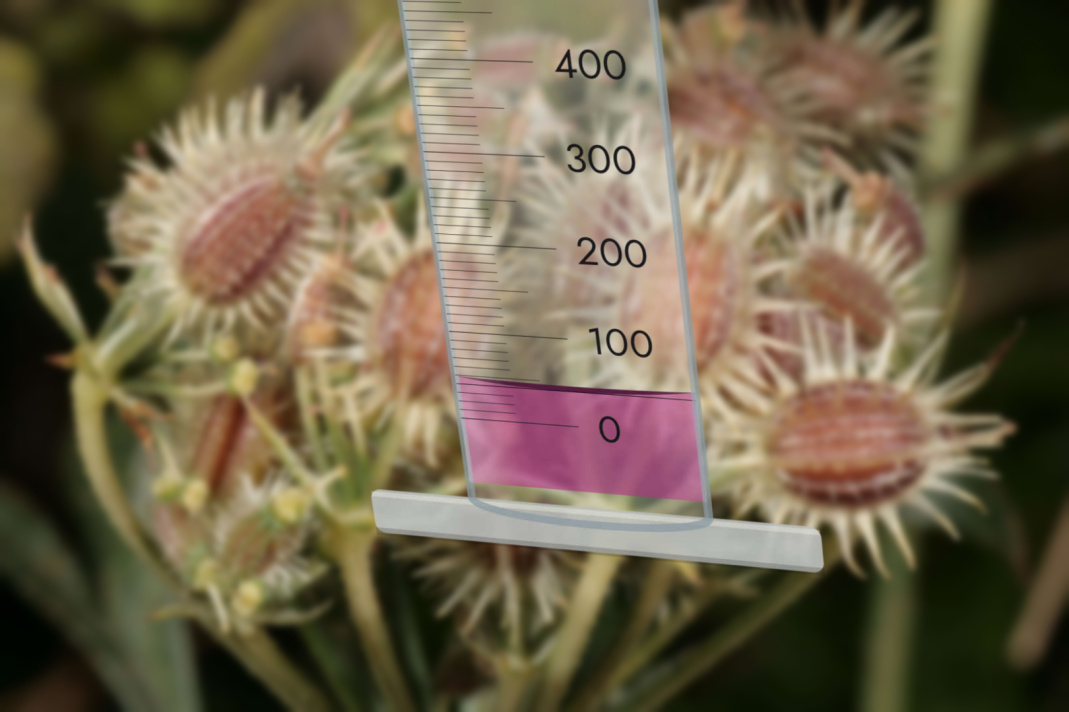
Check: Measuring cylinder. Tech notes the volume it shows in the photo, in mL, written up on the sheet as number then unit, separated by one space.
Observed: 40 mL
